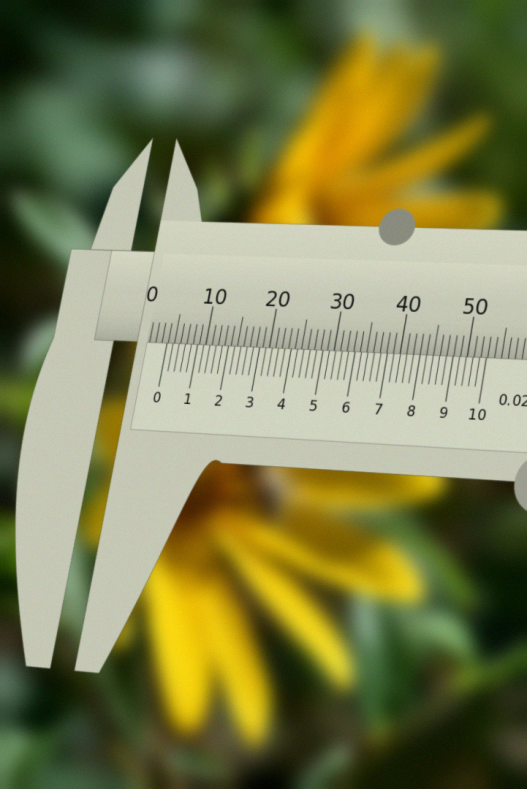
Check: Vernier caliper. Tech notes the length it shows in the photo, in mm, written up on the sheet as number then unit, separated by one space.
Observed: 3.8 mm
